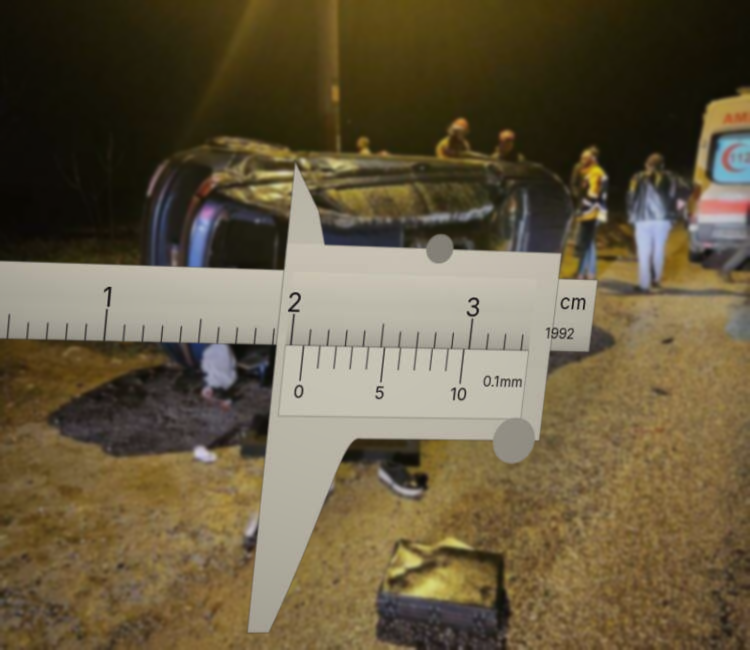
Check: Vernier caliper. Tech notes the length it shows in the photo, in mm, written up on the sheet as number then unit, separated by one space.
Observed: 20.7 mm
